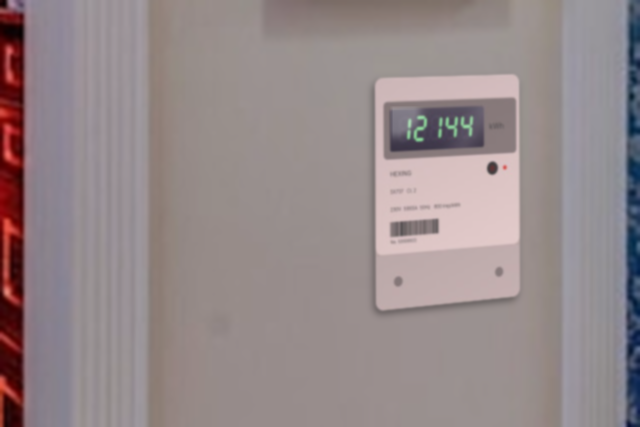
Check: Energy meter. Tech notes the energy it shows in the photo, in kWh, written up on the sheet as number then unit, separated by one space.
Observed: 12144 kWh
